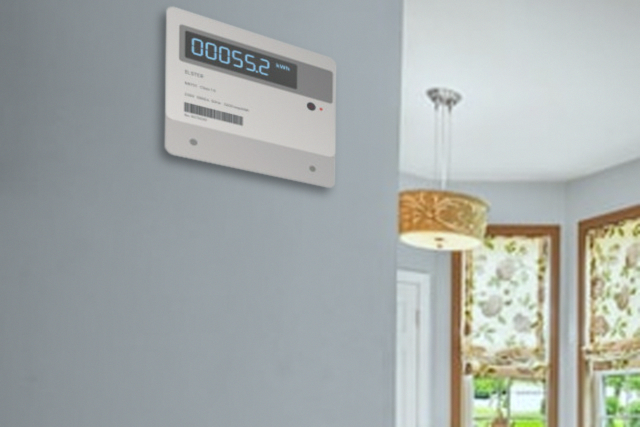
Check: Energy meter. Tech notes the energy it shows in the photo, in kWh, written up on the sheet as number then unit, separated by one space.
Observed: 55.2 kWh
